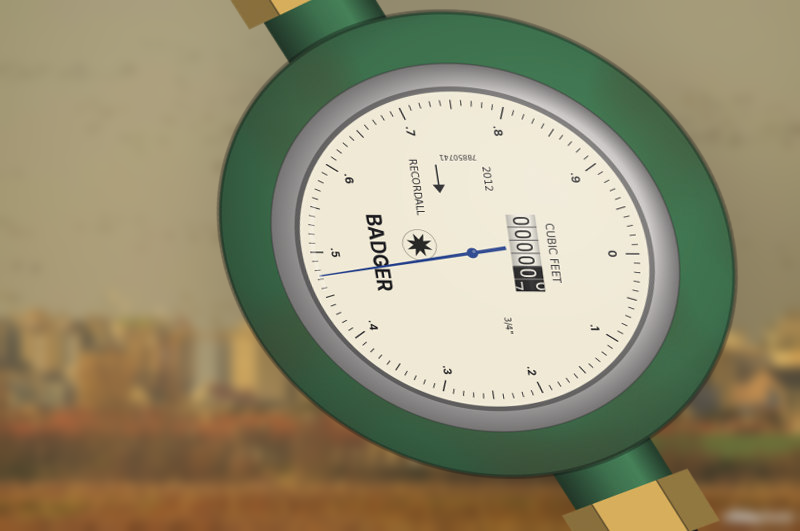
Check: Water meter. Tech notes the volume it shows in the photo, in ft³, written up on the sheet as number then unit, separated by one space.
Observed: 6.47 ft³
